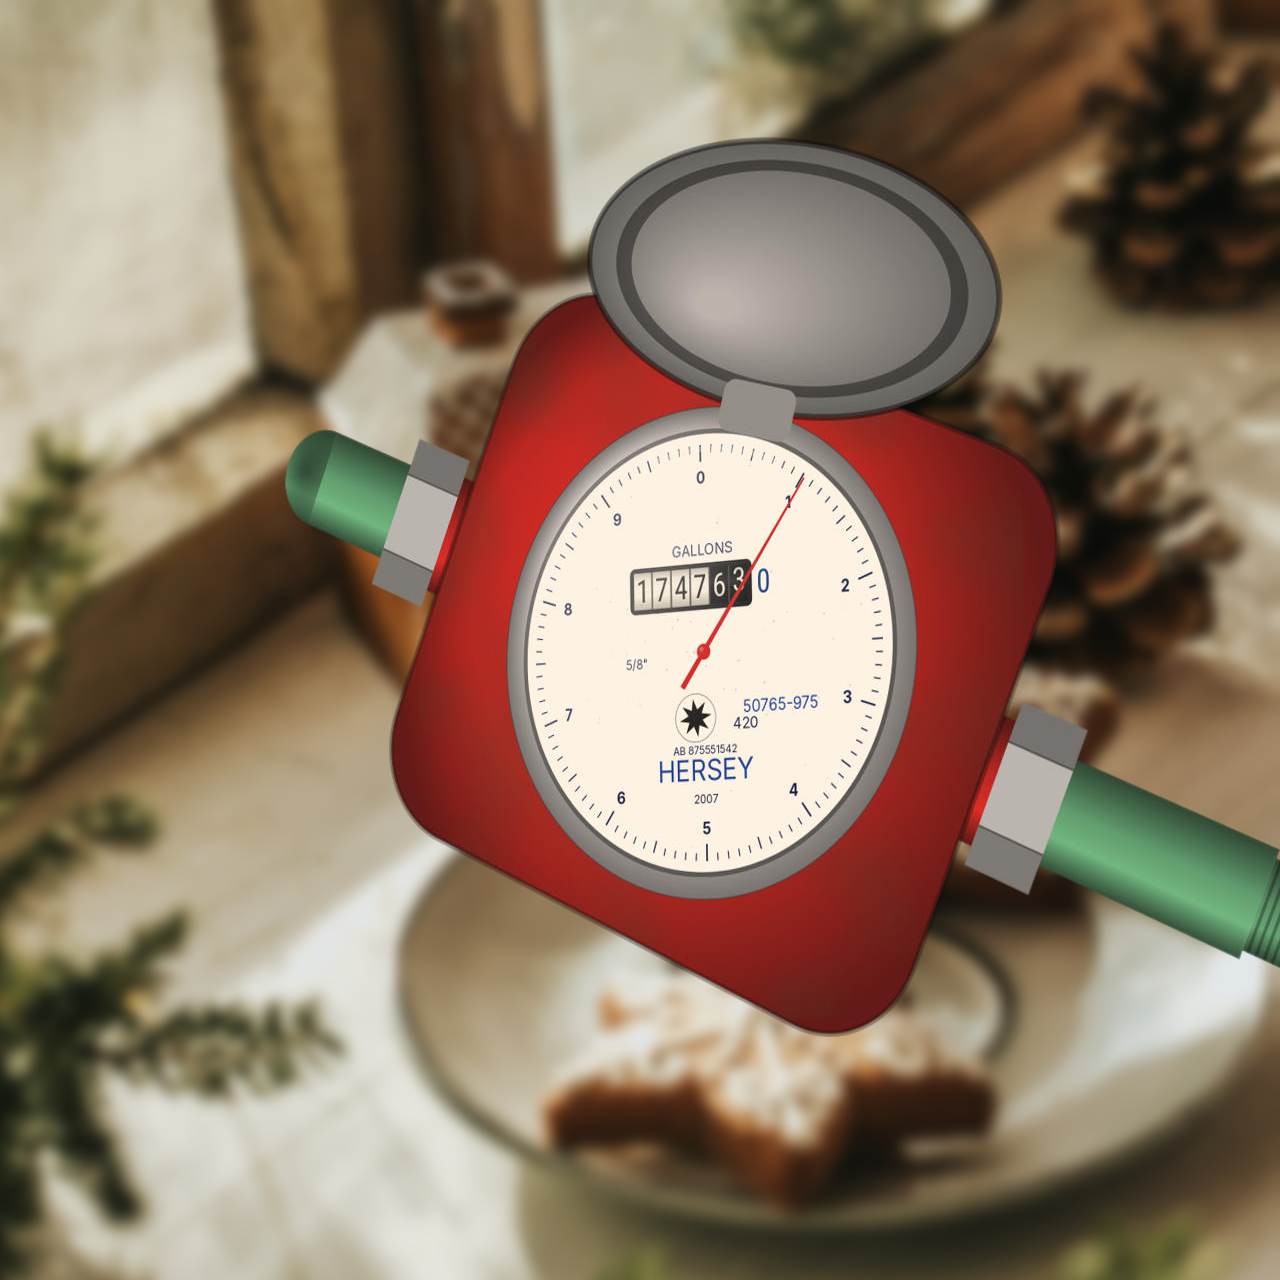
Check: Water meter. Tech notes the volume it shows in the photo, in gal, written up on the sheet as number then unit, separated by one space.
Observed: 1747631.0 gal
